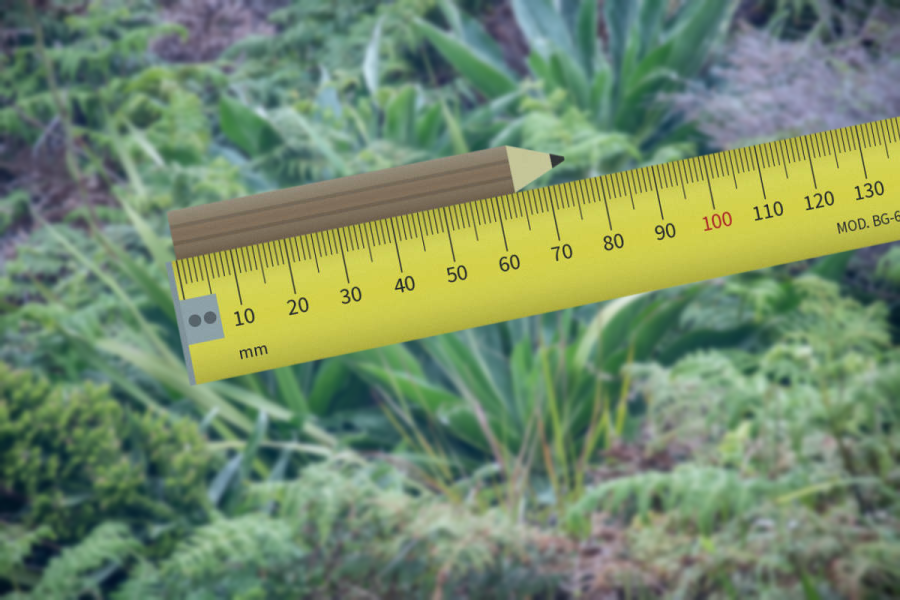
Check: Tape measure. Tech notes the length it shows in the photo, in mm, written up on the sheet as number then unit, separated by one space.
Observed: 74 mm
